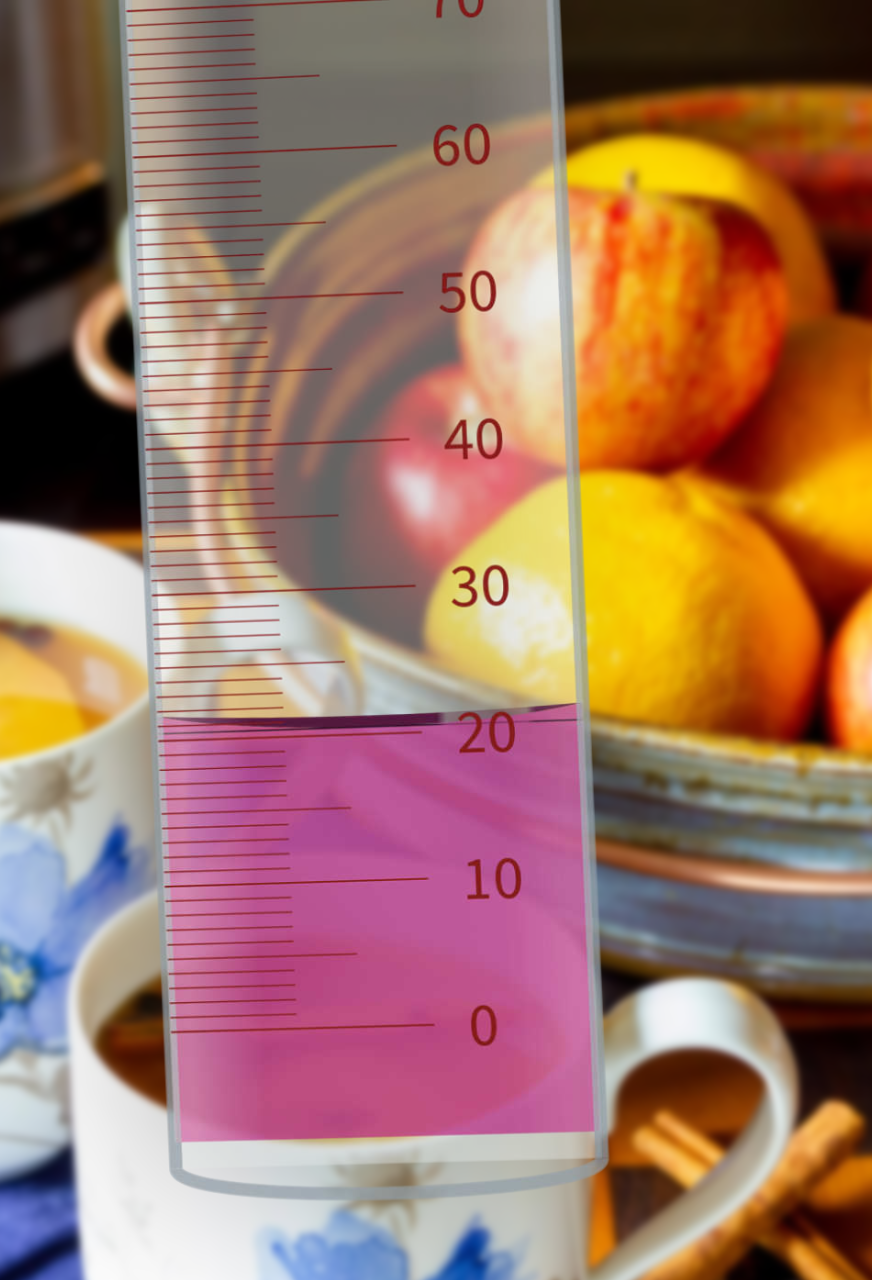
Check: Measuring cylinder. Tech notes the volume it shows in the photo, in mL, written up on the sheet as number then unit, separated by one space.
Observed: 20.5 mL
